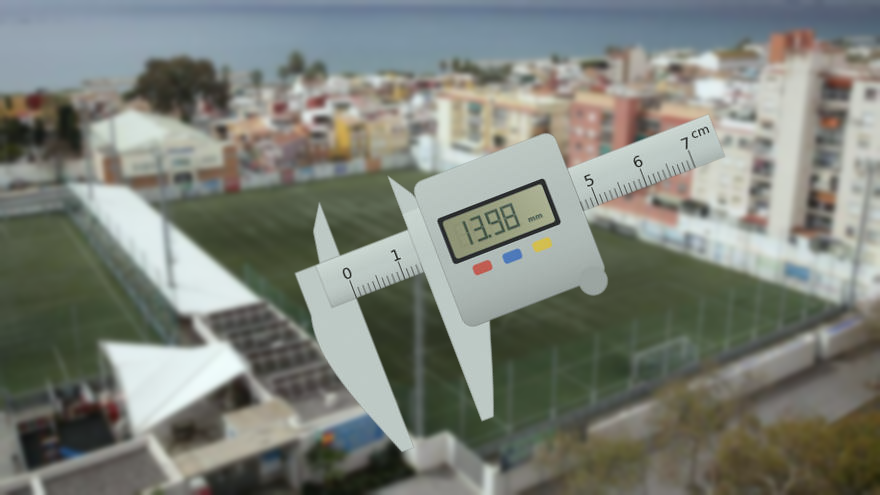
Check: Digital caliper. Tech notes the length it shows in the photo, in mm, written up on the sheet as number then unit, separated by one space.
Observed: 13.98 mm
